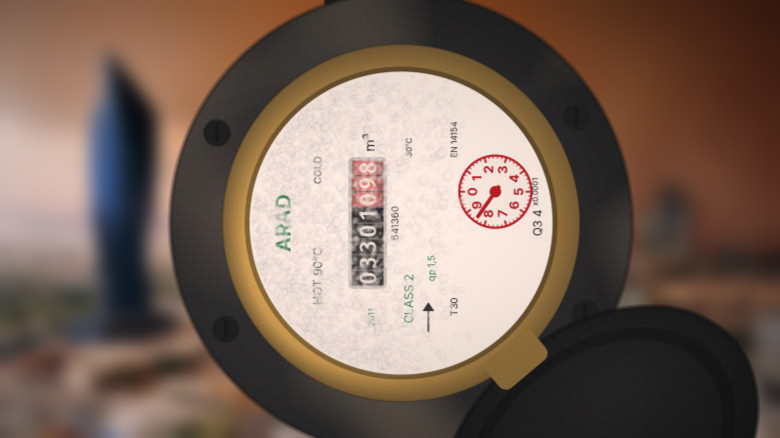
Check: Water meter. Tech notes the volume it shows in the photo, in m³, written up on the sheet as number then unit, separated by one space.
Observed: 3301.0988 m³
